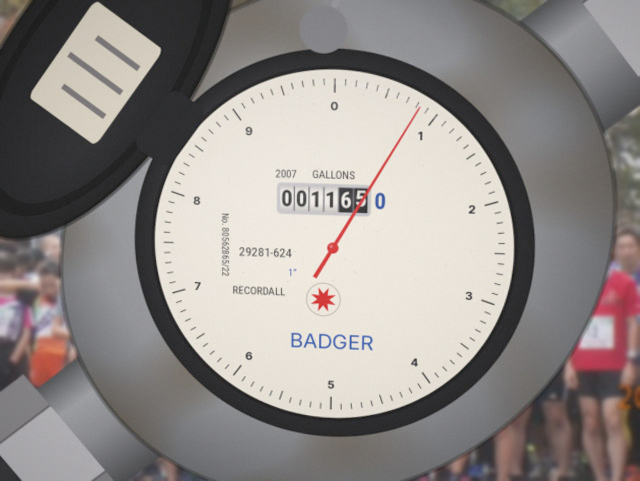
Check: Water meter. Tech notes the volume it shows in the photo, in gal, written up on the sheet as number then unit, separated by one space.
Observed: 11650.8 gal
